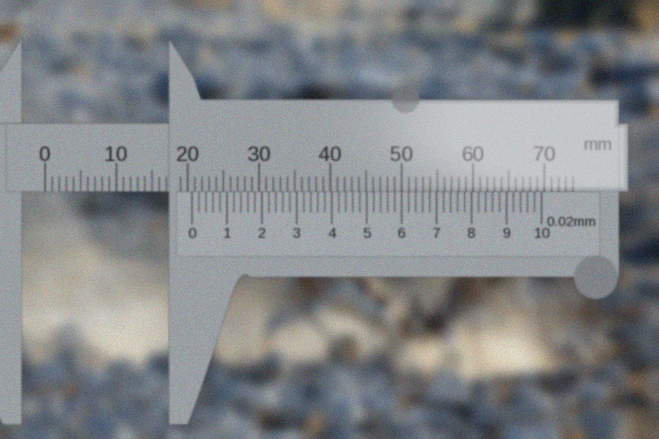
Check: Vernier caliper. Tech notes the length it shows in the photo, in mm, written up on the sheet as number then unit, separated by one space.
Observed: 20.6 mm
